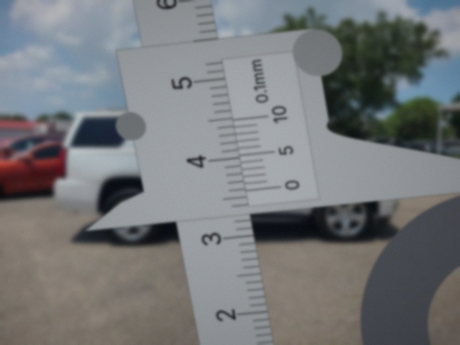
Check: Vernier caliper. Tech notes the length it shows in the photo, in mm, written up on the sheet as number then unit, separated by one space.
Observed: 35.8 mm
